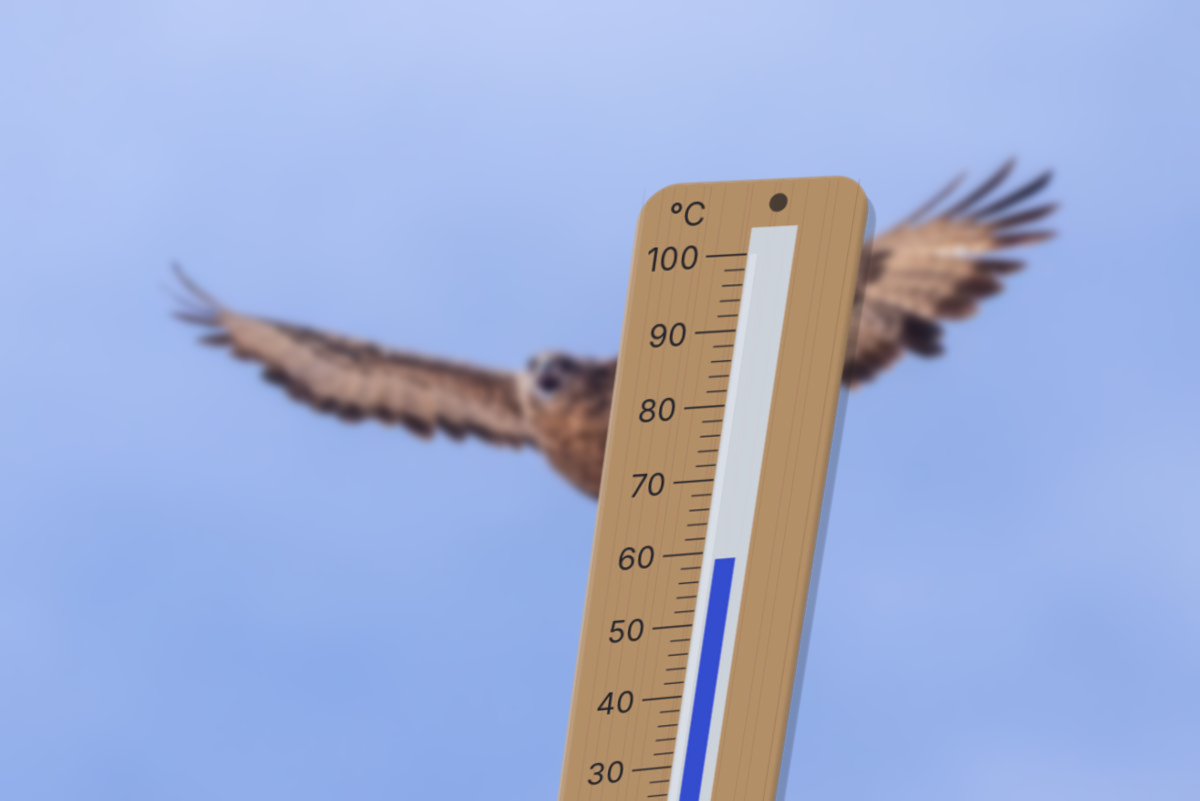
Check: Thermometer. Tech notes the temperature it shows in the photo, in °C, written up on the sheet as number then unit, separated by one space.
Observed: 59 °C
